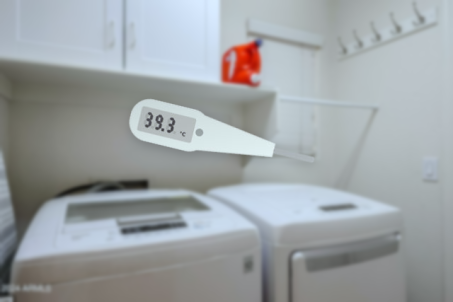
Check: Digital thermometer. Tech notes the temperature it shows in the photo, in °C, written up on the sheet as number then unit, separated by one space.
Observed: 39.3 °C
